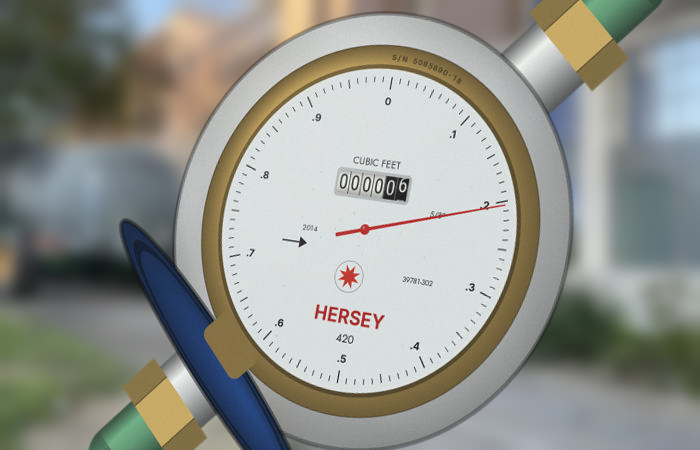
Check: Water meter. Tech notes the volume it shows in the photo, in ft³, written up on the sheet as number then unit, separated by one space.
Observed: 6.20 ft³
